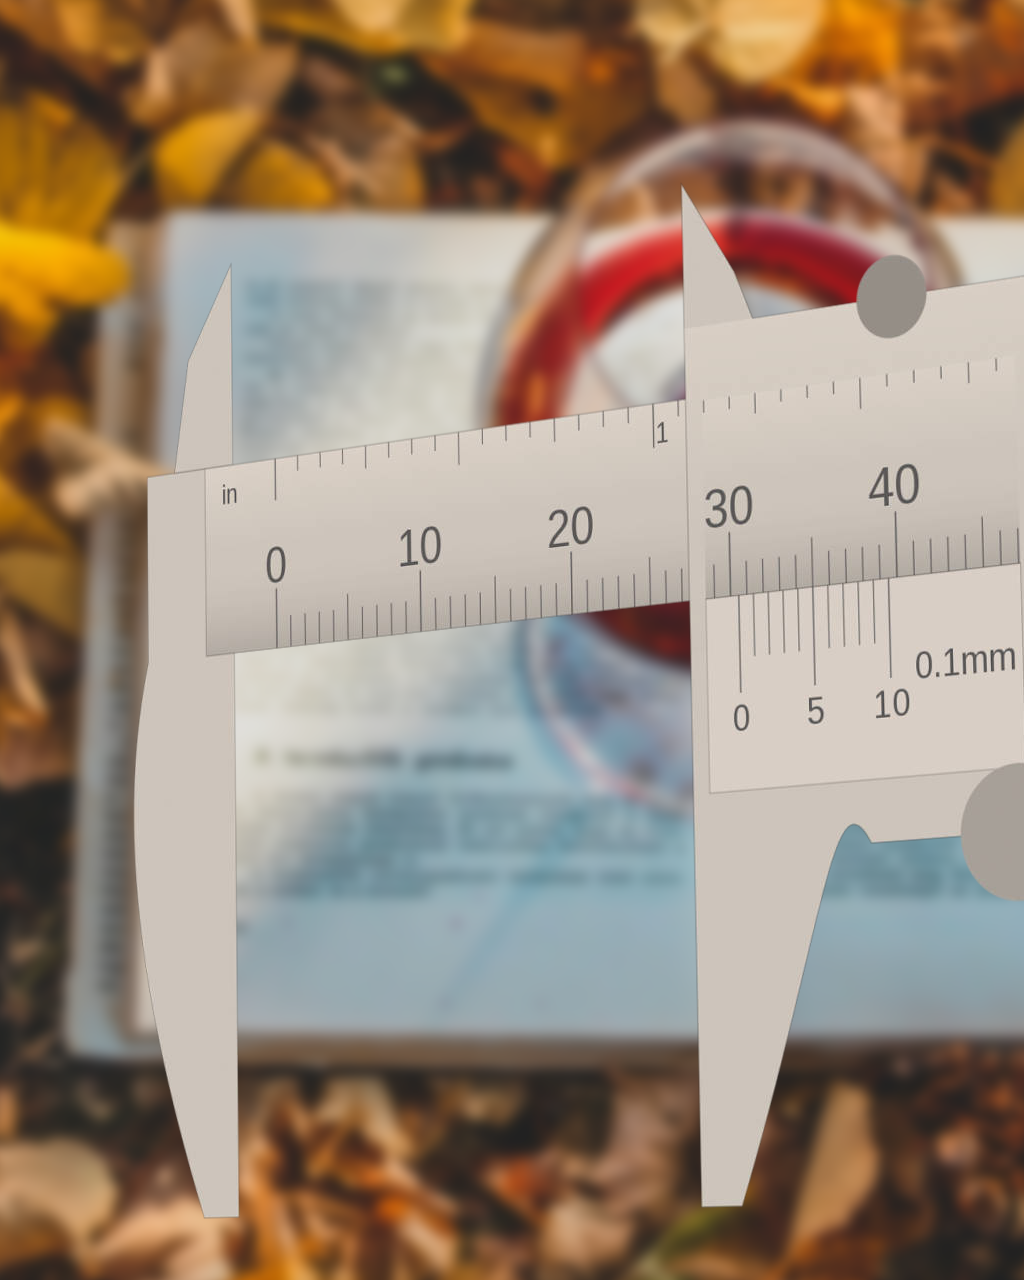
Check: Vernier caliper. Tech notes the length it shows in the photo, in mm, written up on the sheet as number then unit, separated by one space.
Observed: 30.5 mm
